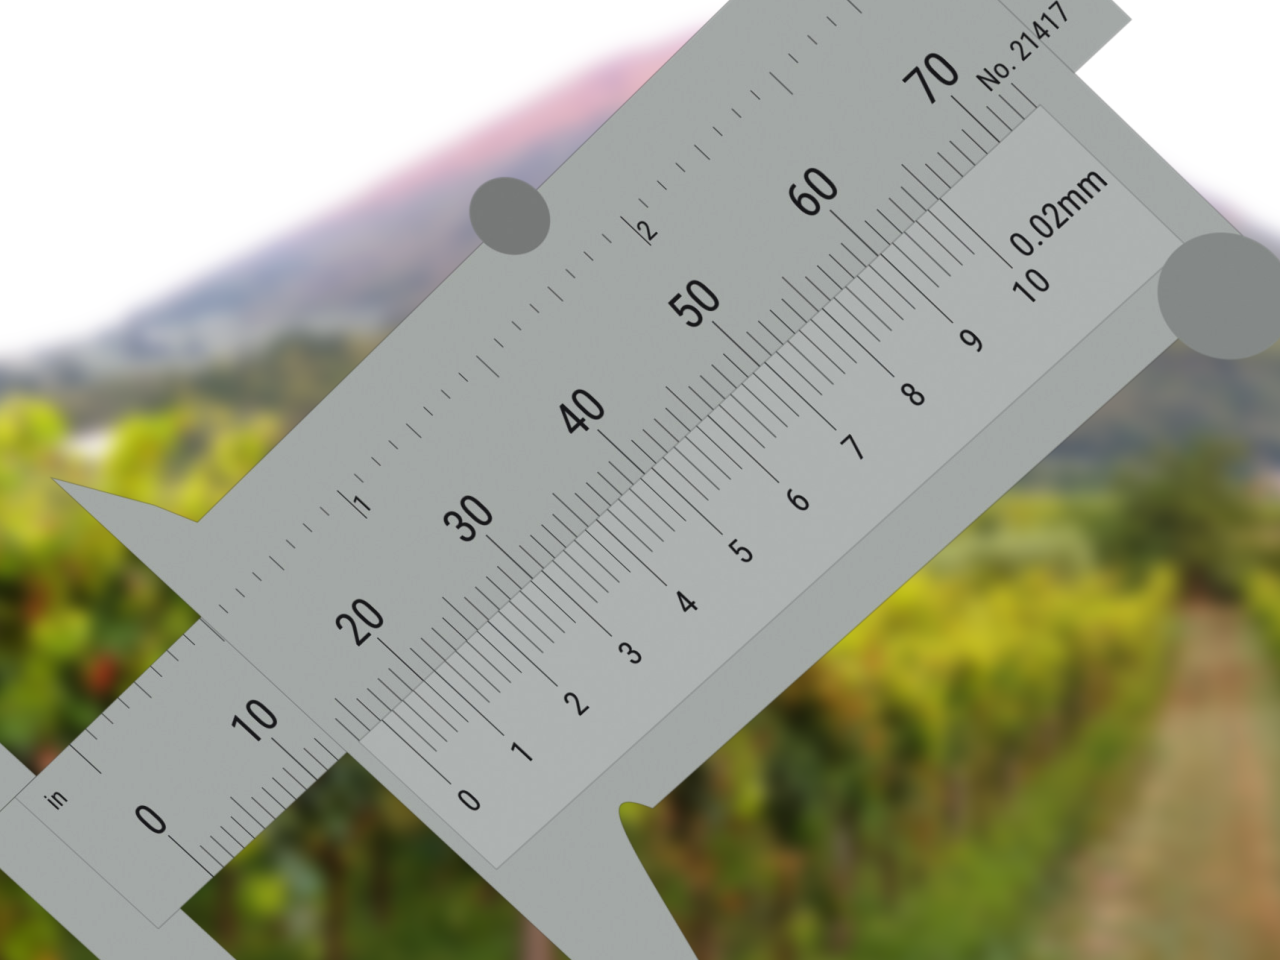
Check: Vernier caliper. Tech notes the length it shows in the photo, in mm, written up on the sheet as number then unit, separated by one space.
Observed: 16.1 mm
